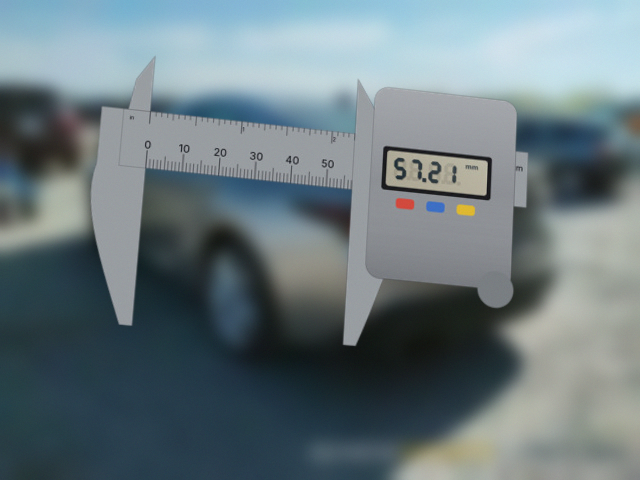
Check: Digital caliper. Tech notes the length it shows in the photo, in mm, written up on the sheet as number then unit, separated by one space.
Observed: 57.21 mm
